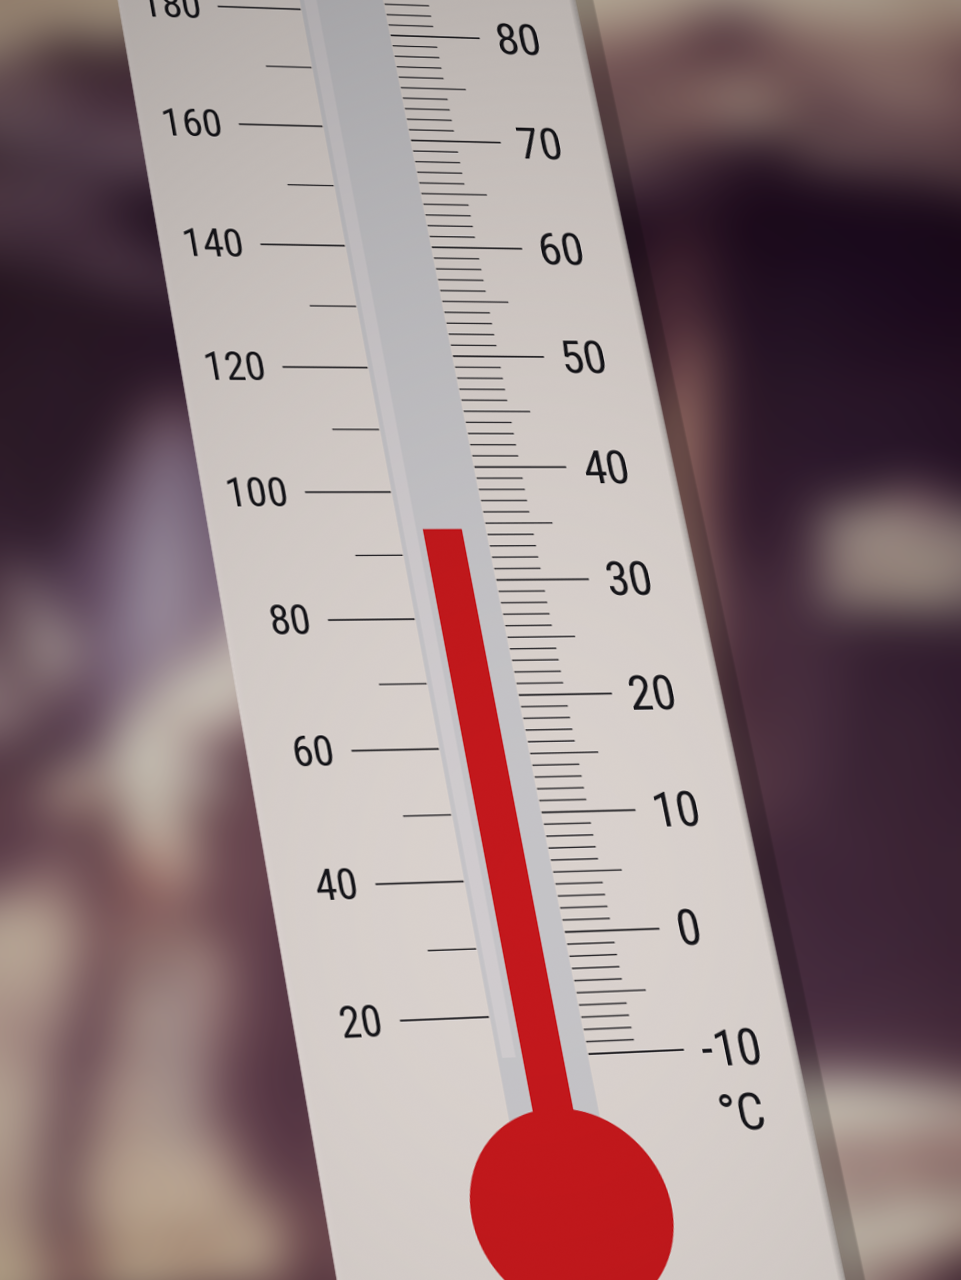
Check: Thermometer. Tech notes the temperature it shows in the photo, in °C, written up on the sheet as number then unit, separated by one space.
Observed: 34.5 °C
